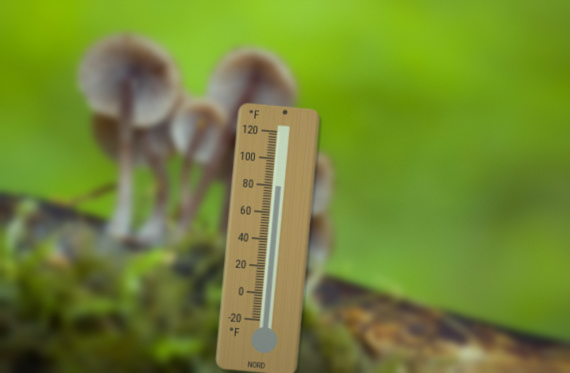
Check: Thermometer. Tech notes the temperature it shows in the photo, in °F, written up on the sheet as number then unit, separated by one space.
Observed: 80 °F
